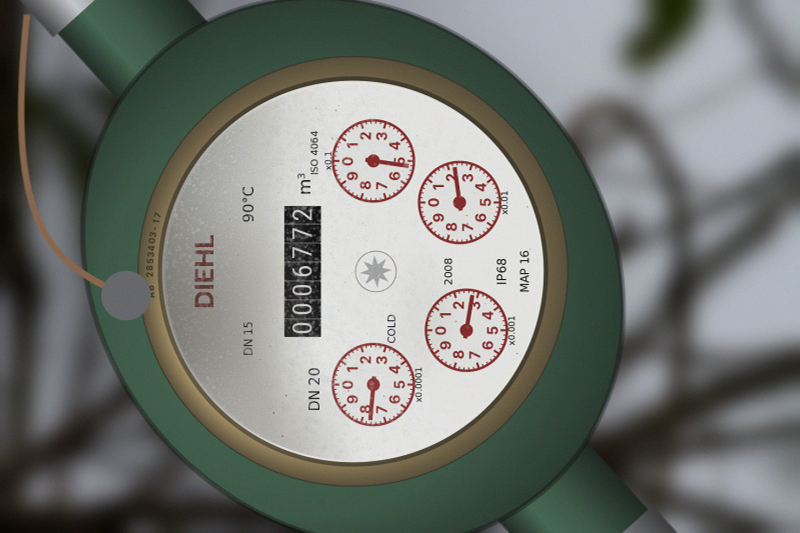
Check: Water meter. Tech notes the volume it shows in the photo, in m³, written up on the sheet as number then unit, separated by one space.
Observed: 6772.5227 m³
